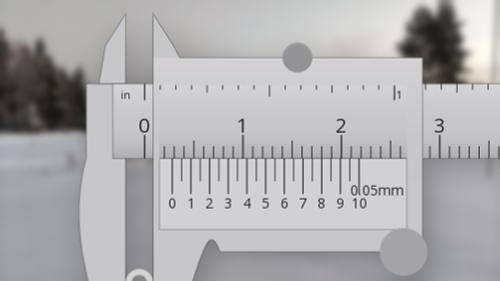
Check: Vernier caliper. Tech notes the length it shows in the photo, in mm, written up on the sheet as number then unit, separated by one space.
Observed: 2.8 mm
